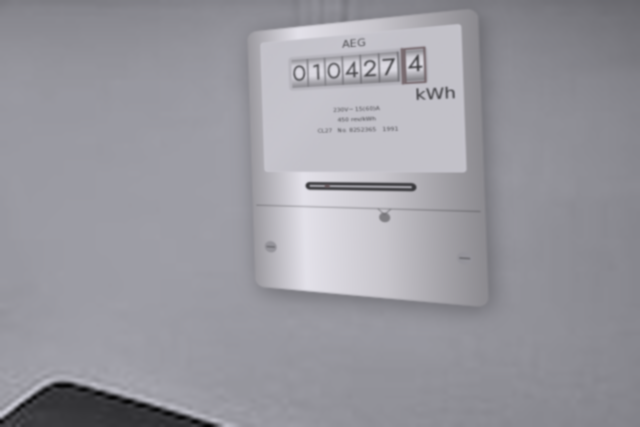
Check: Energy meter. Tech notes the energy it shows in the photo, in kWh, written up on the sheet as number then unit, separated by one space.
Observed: 10427.4 kWh
